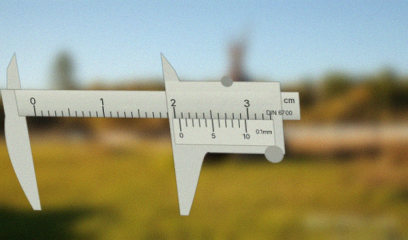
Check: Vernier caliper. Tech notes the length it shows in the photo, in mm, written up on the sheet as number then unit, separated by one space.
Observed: 20.6 mm
